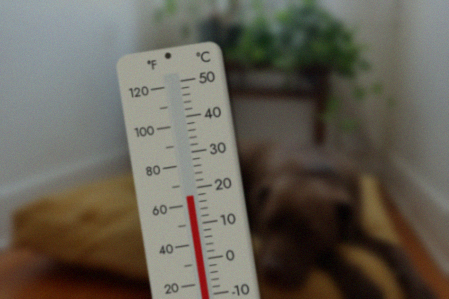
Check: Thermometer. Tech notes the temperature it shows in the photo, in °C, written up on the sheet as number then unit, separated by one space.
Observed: 18 °C
